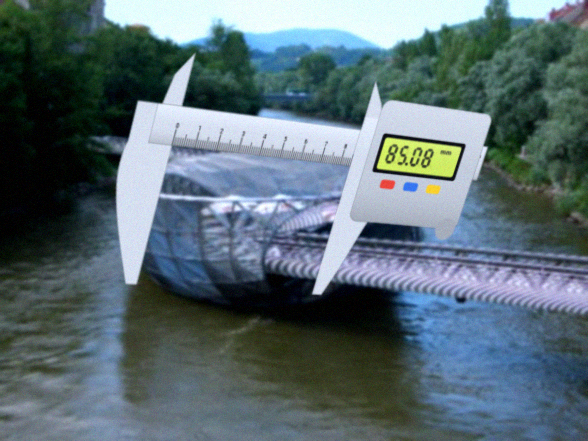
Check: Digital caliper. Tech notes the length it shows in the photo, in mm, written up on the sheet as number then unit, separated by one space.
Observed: 85.08 mm
